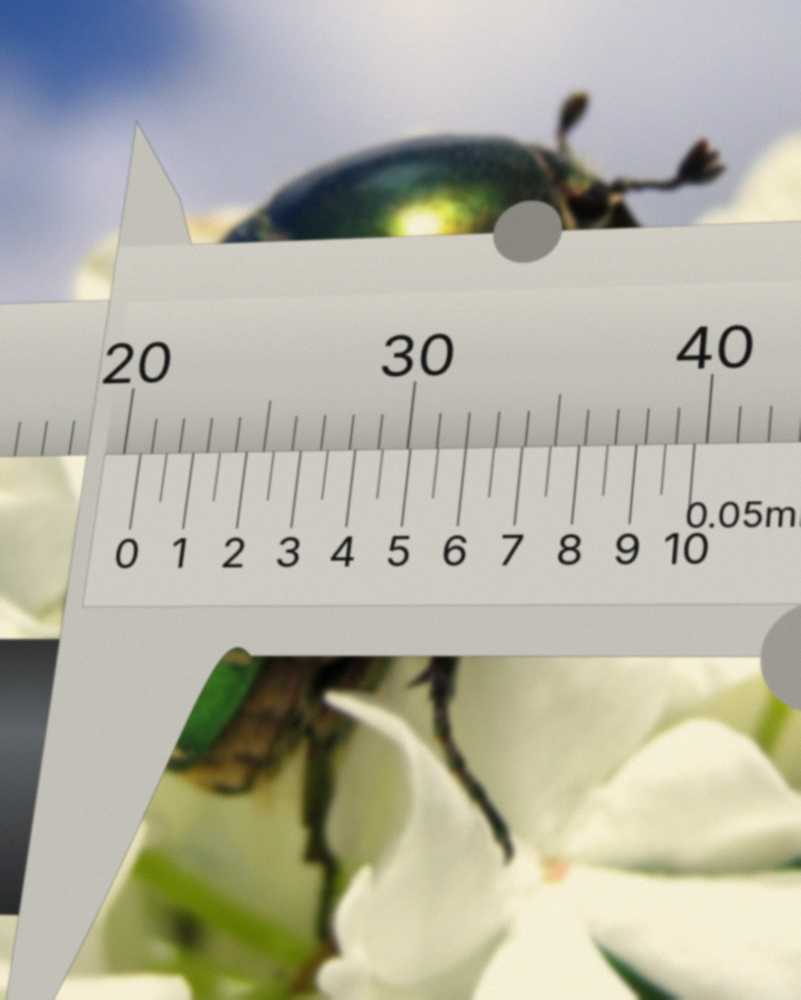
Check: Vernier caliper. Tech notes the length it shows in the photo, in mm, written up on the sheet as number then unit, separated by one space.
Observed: 20.6 mm
